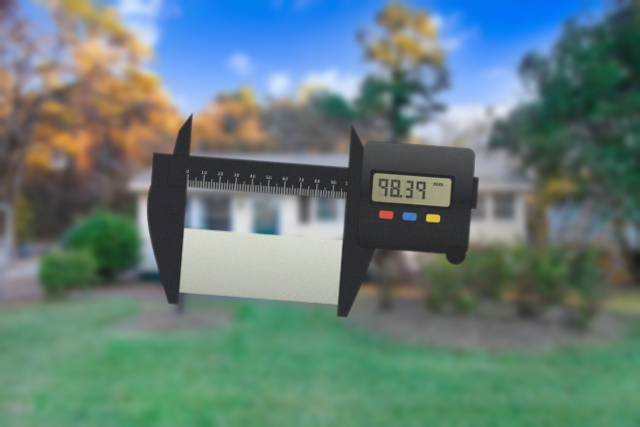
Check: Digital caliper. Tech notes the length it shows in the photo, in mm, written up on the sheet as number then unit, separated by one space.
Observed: 98.39 mm
